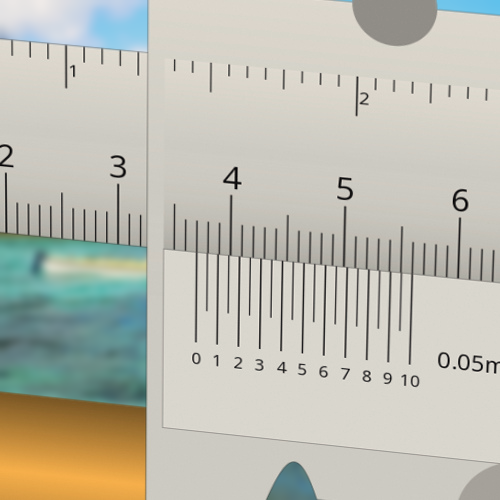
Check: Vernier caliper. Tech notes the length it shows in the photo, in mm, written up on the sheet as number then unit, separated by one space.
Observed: 37.0 mm
